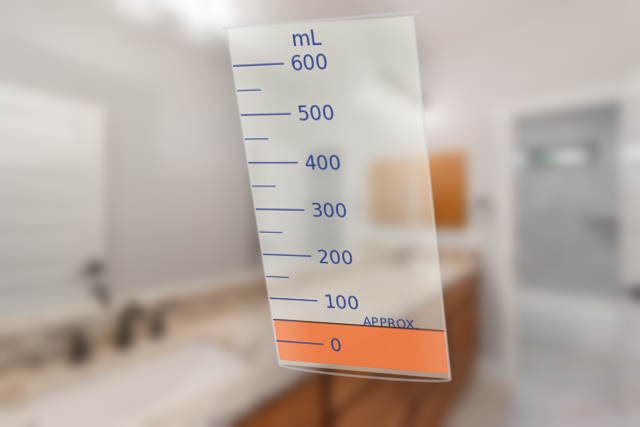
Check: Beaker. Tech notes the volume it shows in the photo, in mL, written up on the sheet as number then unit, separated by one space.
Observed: 50 mL
